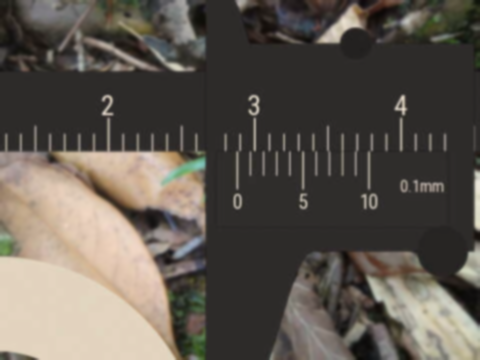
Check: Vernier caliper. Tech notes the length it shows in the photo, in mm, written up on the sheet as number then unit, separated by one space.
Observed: 28.8 mm
